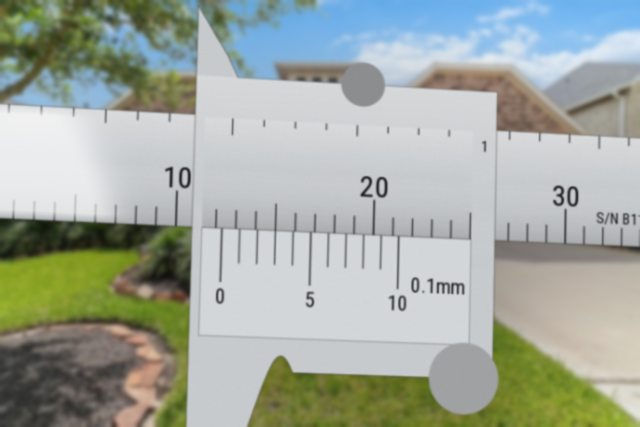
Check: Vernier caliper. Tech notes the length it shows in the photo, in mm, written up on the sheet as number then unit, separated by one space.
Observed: 12.3 mm
